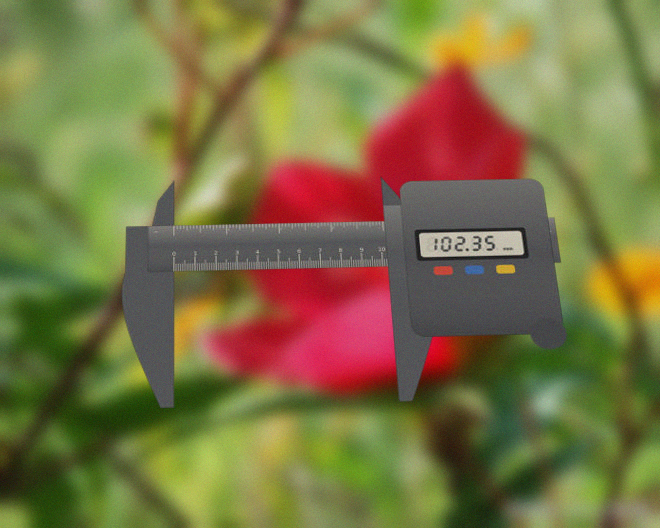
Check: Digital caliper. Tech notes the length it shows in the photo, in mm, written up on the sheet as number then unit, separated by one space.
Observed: 102.35 mm
